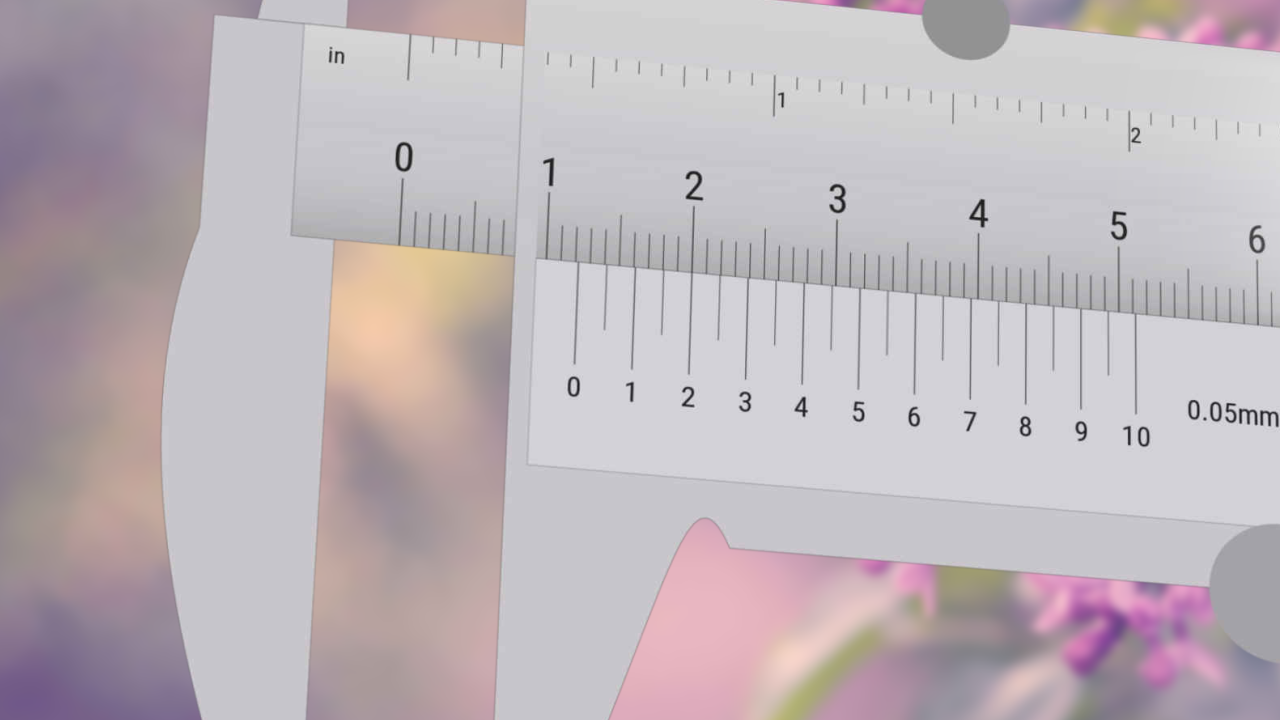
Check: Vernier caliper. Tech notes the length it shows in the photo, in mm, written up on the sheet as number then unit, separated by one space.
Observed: 12.2 mm
